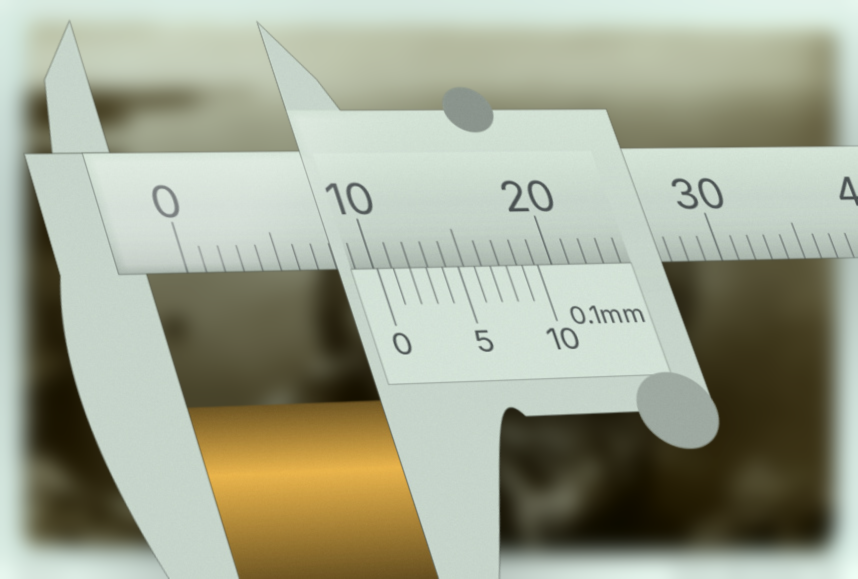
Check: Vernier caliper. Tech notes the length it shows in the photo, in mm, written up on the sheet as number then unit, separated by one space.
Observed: 10.2 mm
